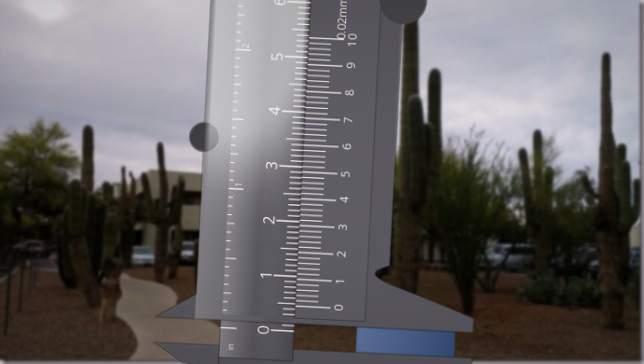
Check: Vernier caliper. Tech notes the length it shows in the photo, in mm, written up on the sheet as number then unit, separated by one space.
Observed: 4.6 mm
